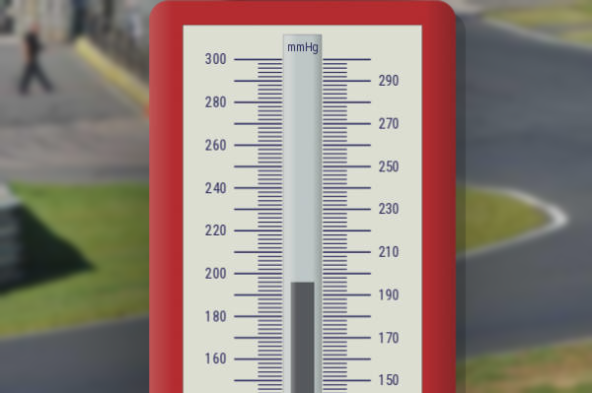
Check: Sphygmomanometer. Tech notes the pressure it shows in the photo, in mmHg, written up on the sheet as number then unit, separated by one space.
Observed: 196 mmHg
